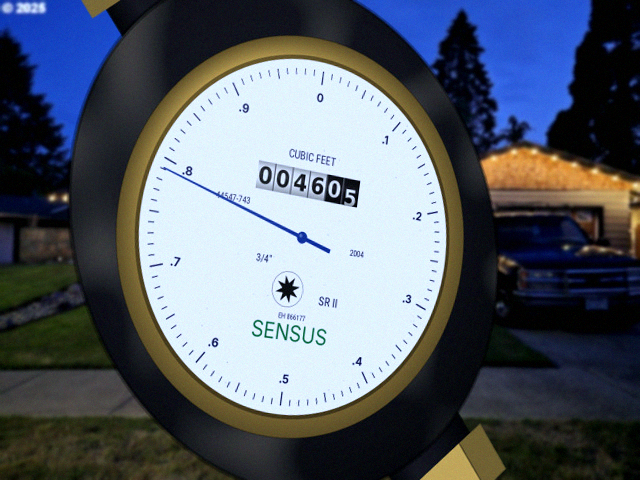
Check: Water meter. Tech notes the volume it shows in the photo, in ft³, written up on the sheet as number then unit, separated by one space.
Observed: 4604.79 ft³
